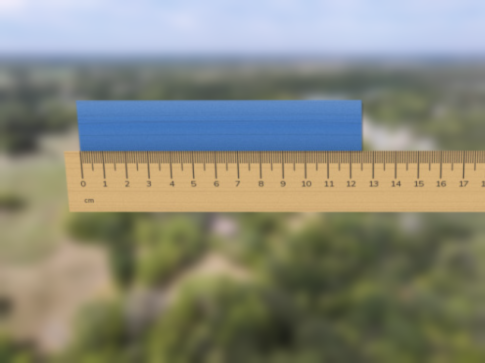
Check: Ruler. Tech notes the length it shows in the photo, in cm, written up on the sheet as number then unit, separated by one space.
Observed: 12.5 cm
